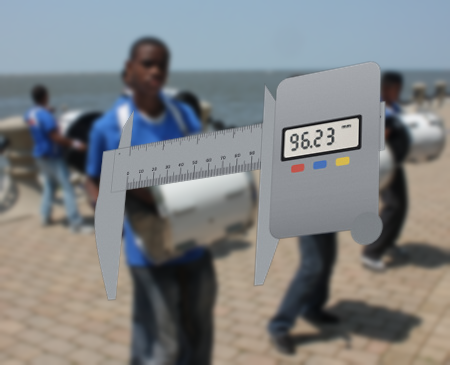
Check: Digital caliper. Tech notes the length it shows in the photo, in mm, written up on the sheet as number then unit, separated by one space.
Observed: 96.23 mm
